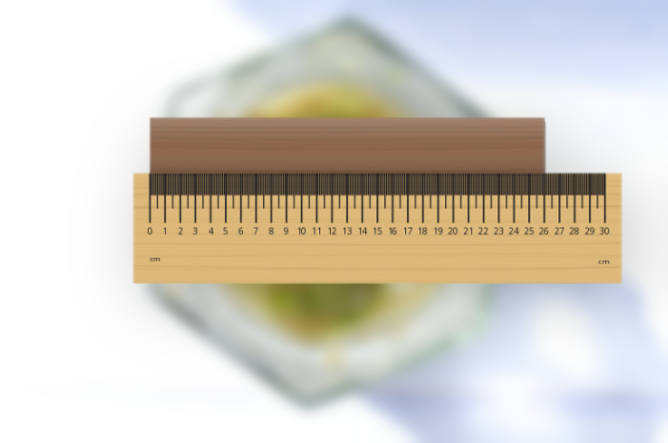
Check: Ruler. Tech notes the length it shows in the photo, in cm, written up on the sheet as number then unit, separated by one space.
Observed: 26 cm
